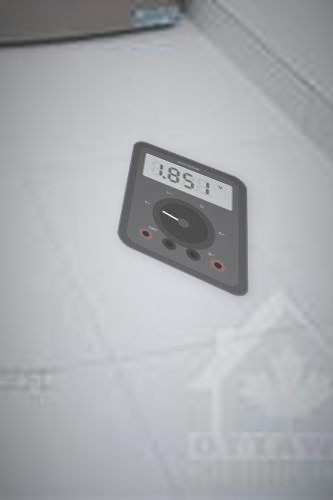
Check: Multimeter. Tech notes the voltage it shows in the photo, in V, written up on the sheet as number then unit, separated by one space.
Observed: 1.851 V
